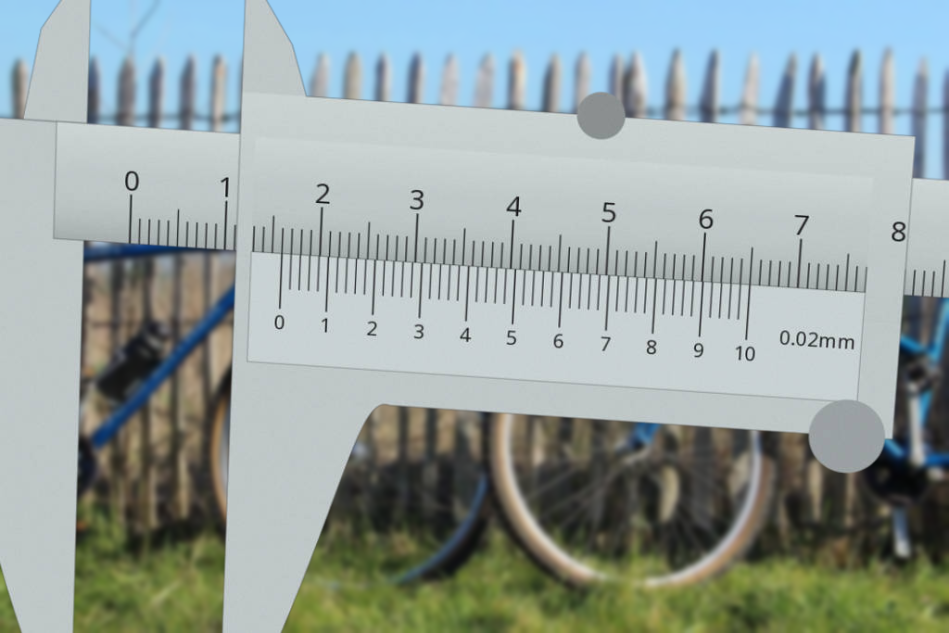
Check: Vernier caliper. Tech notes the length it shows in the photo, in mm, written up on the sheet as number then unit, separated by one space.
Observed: 16.0 mm
